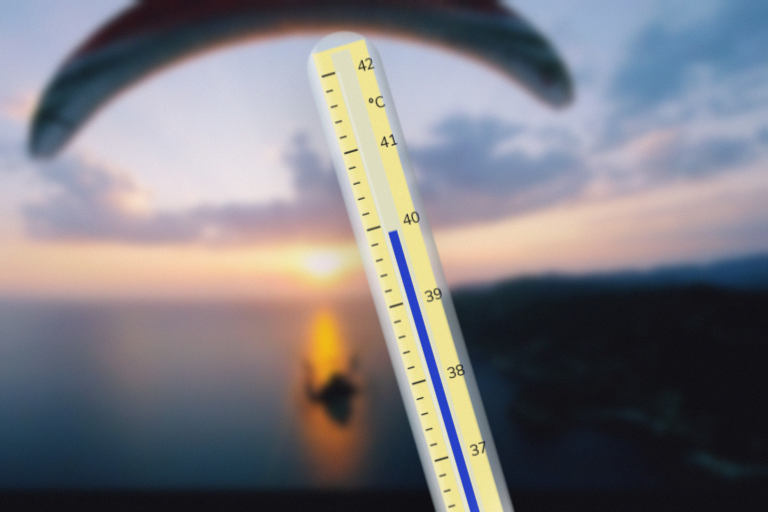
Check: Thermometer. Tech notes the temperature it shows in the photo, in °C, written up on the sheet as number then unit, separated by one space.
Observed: 39.9 °C
